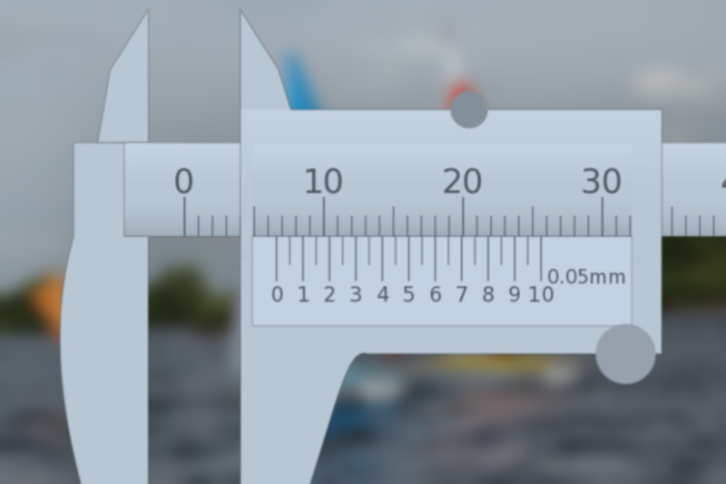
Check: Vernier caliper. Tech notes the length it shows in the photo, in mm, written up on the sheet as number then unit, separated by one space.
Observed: 6.6 mm
